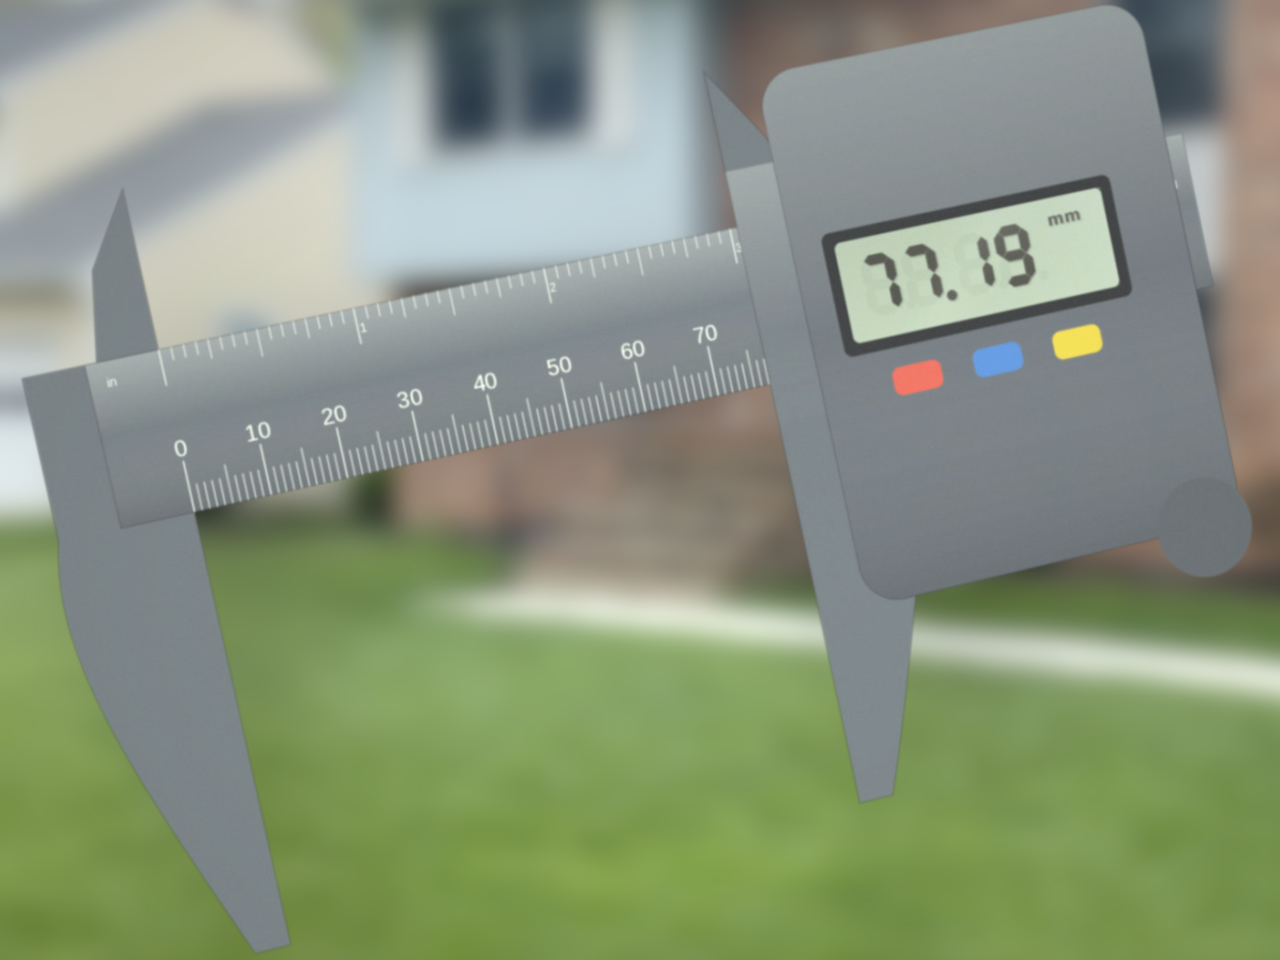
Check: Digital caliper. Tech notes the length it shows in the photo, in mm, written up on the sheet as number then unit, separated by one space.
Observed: 77.19 mm
